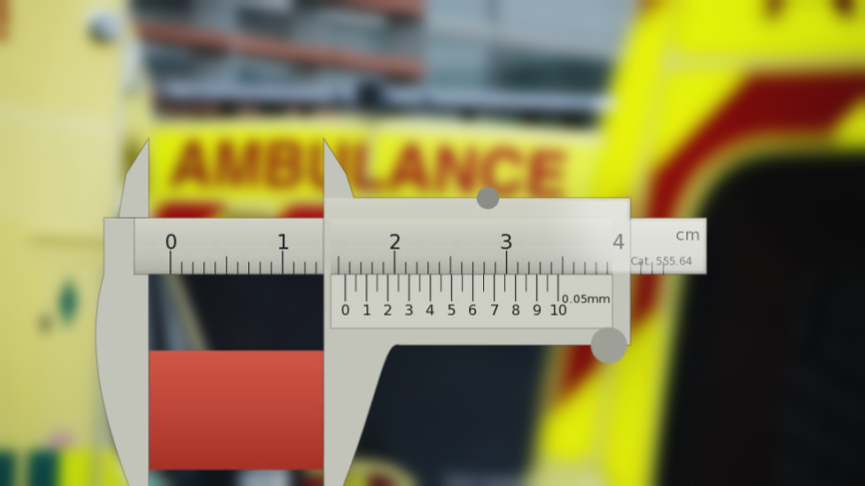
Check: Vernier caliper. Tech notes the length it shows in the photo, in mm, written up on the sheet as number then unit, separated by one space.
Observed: 15.6 mm
